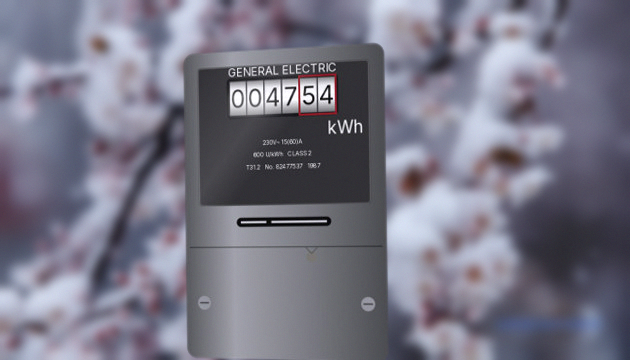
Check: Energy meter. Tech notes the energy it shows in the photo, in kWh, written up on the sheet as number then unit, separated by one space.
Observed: 47.54 kWh
